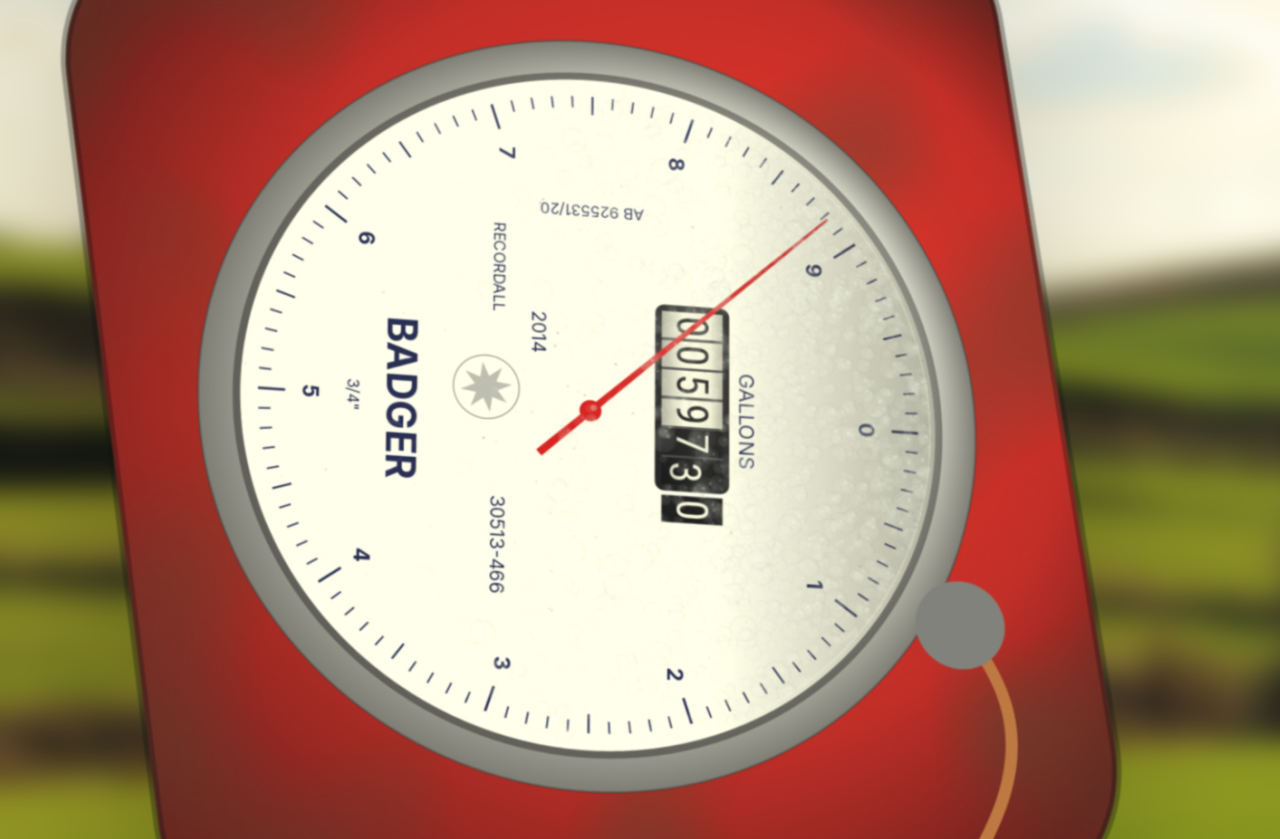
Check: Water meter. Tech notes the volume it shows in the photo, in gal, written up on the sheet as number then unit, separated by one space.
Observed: 59728.8 gal
